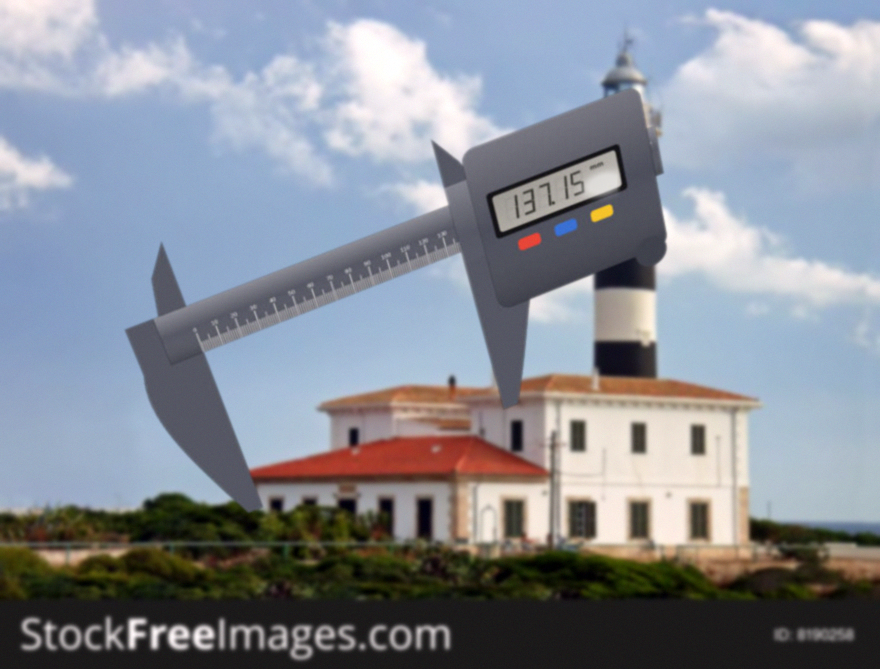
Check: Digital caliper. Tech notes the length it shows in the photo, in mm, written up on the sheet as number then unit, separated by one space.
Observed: 137.15 mm
